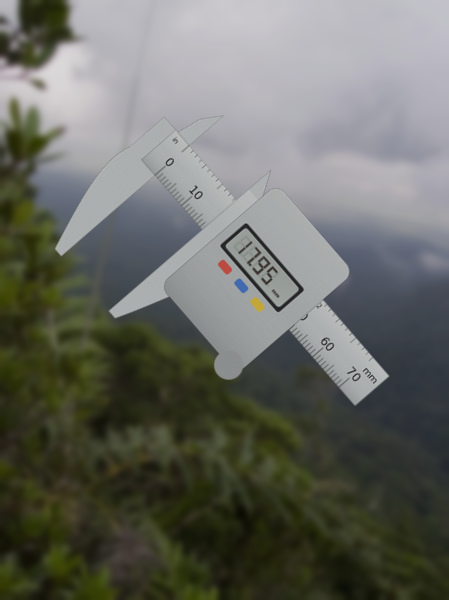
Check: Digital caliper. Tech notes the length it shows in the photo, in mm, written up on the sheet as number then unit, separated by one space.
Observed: 17.95 mm
